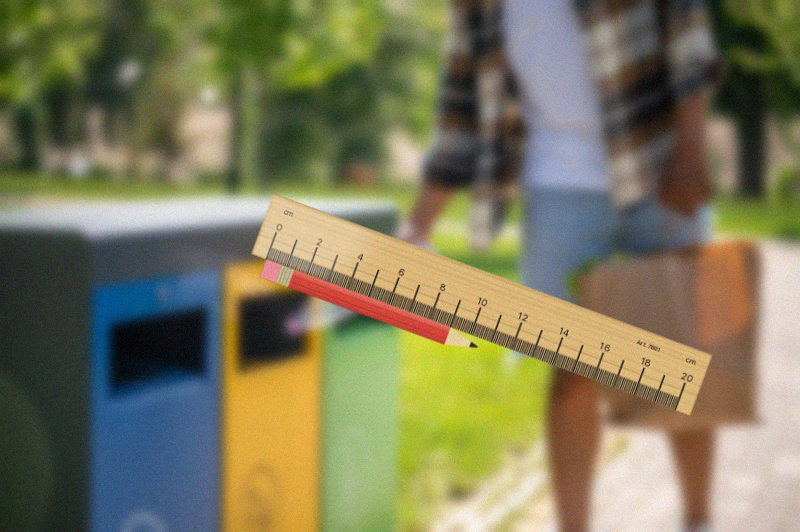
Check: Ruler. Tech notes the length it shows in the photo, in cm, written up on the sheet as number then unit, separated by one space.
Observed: 10.5 cm
